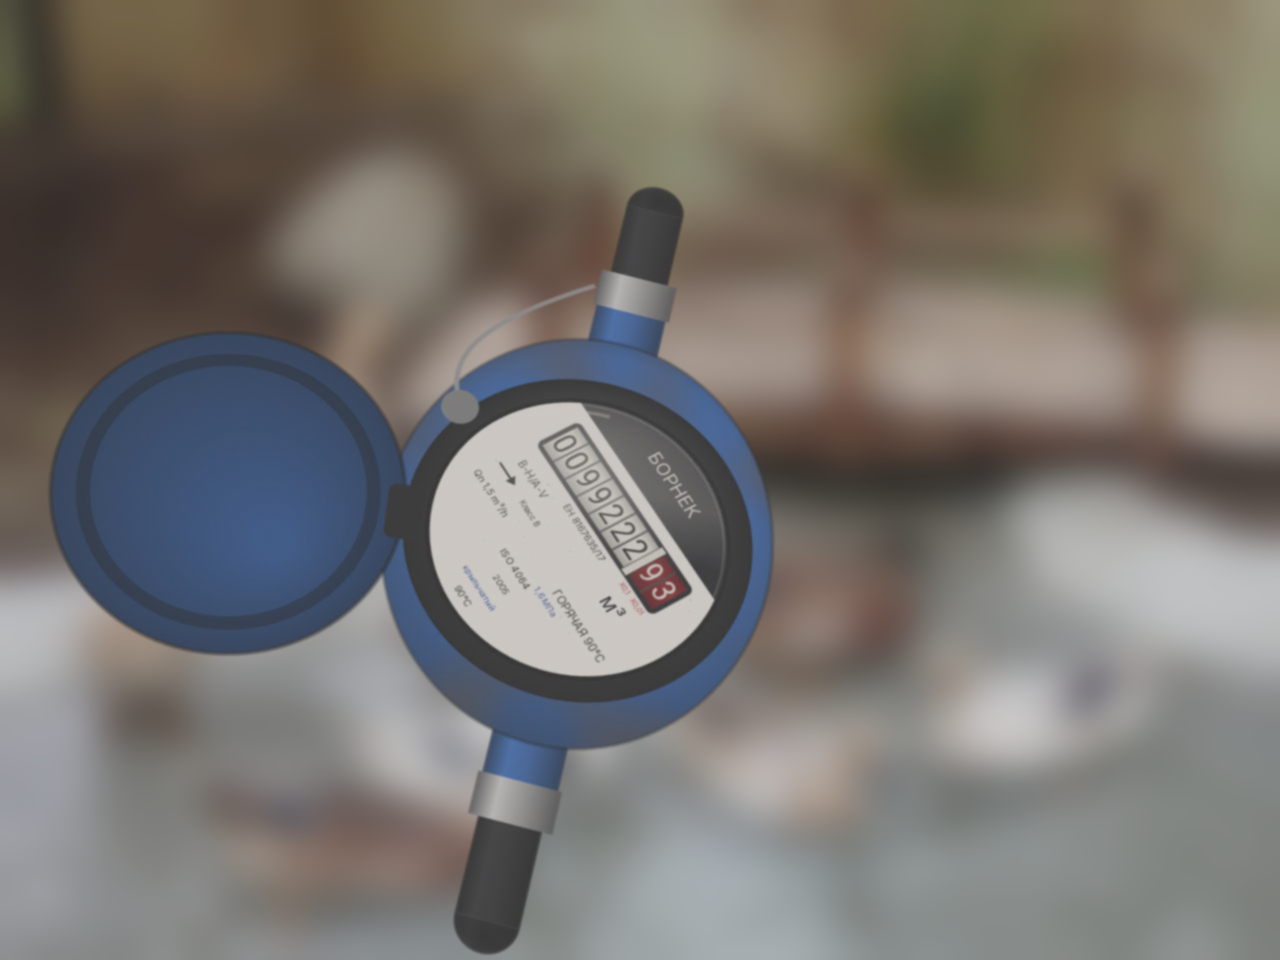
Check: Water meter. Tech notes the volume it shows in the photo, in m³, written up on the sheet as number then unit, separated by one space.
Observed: 99222.93 m³
